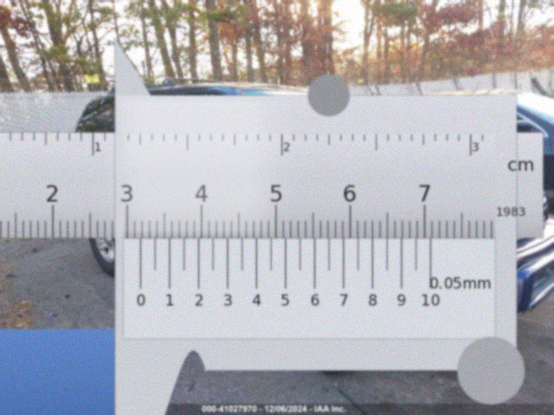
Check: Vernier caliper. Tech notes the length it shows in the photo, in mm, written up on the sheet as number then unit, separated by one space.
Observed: 31.8 mm
